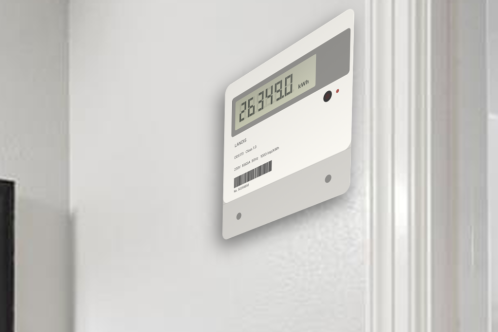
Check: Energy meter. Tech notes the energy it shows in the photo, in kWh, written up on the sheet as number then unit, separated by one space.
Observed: 26349.0 kWh
